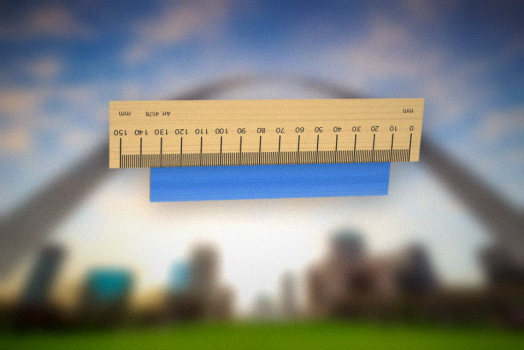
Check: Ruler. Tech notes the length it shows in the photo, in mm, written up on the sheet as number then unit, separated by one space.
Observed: 125 mm
